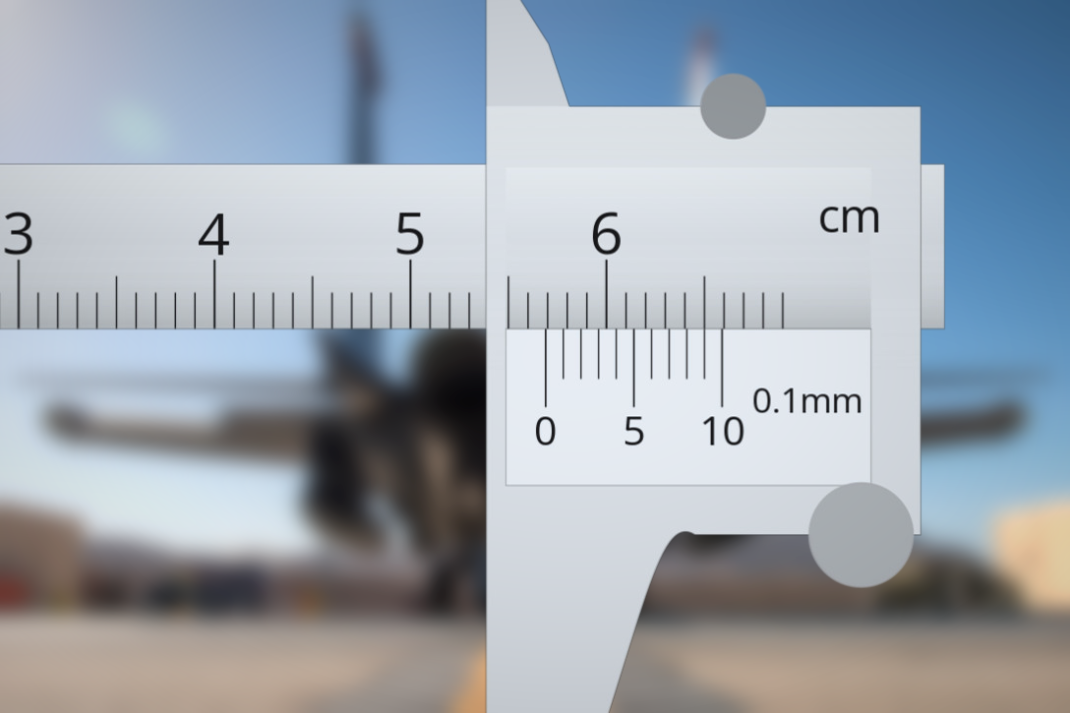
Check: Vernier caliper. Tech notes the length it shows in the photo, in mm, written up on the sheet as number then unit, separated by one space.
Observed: 56.9 mm
